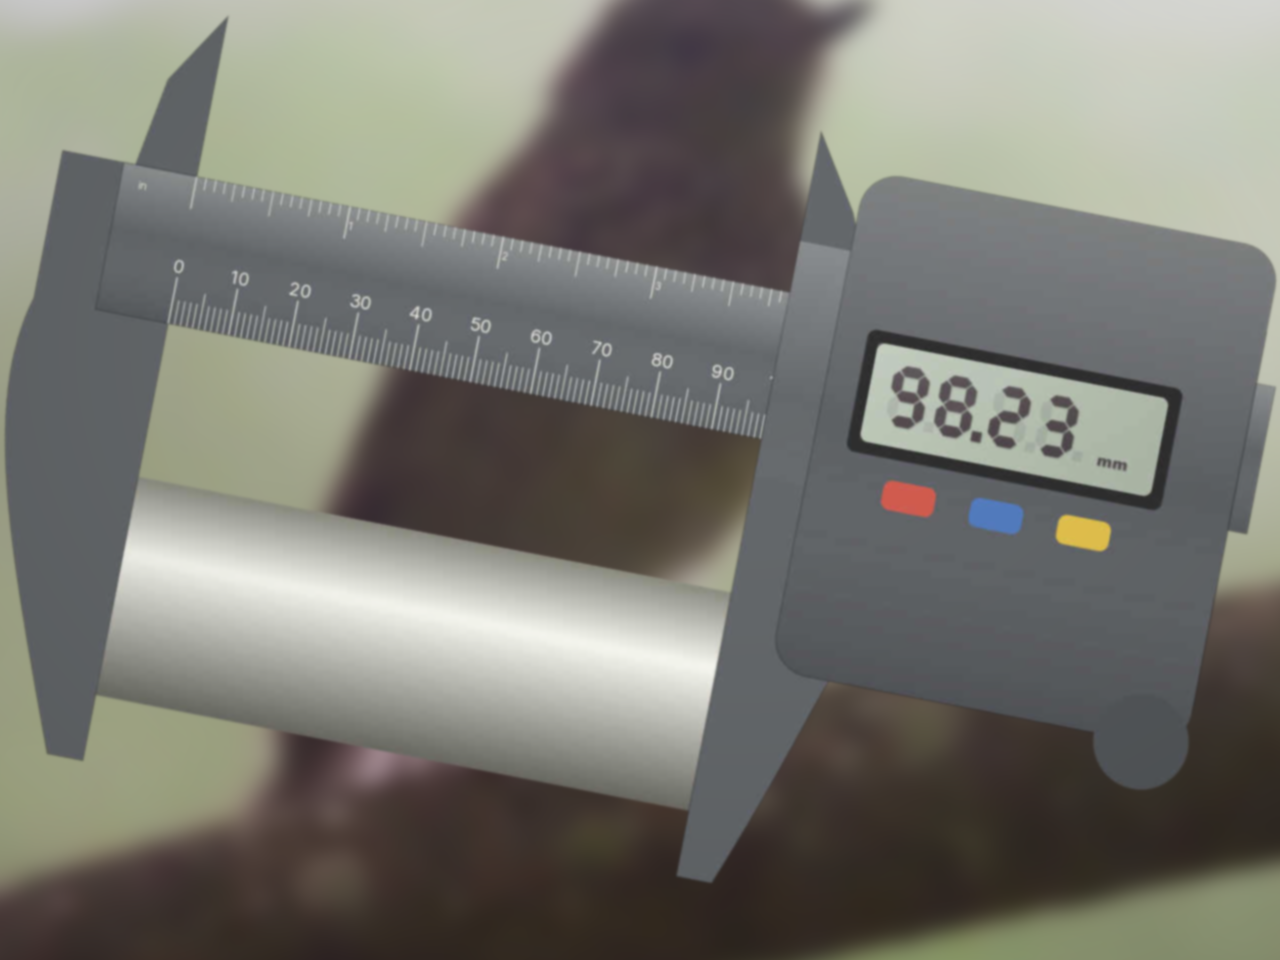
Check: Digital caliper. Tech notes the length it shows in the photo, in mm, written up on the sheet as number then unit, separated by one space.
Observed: 98.23 mm
